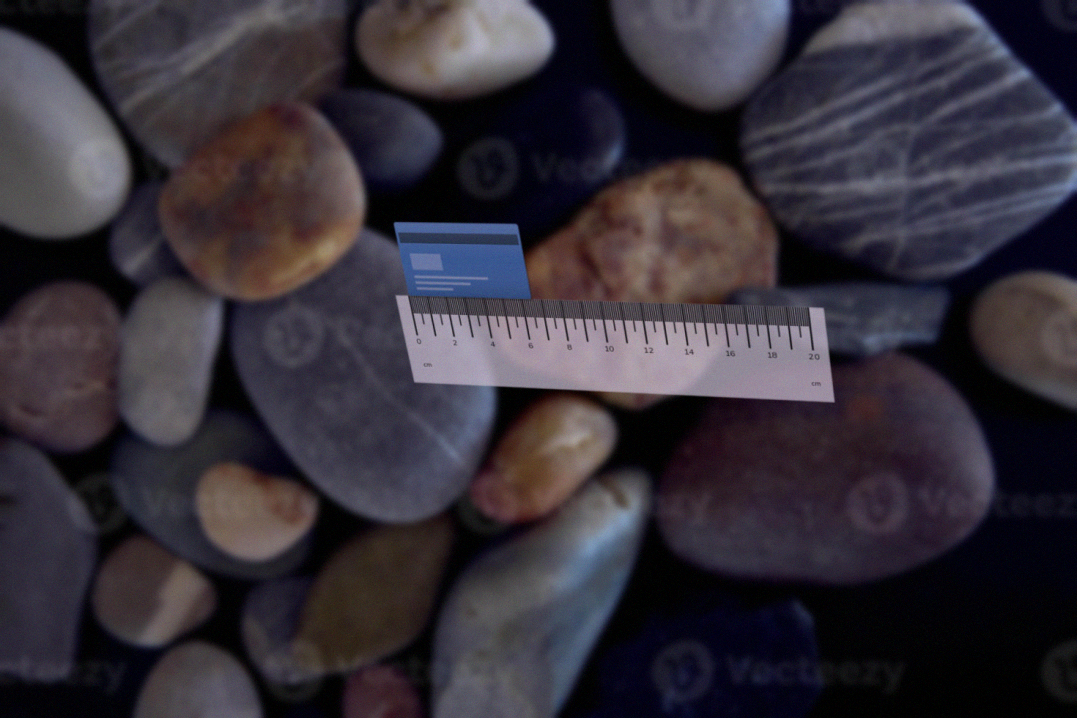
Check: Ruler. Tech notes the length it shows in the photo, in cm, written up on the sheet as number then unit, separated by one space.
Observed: 6.5 cm
